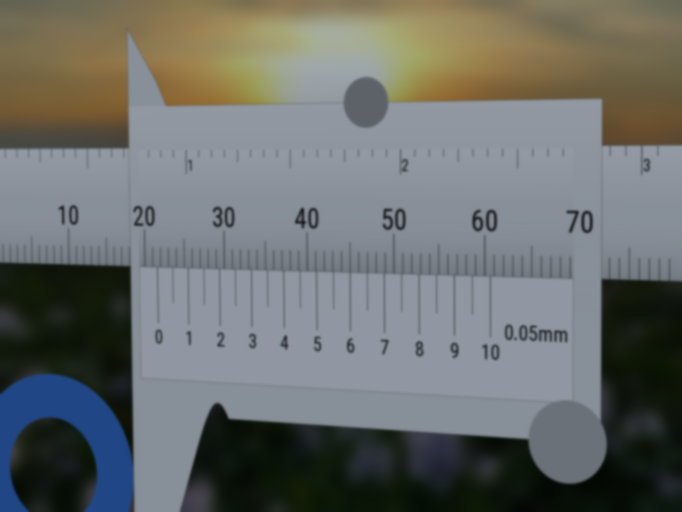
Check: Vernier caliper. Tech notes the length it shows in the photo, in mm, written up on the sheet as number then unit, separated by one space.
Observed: 21.6 mm
